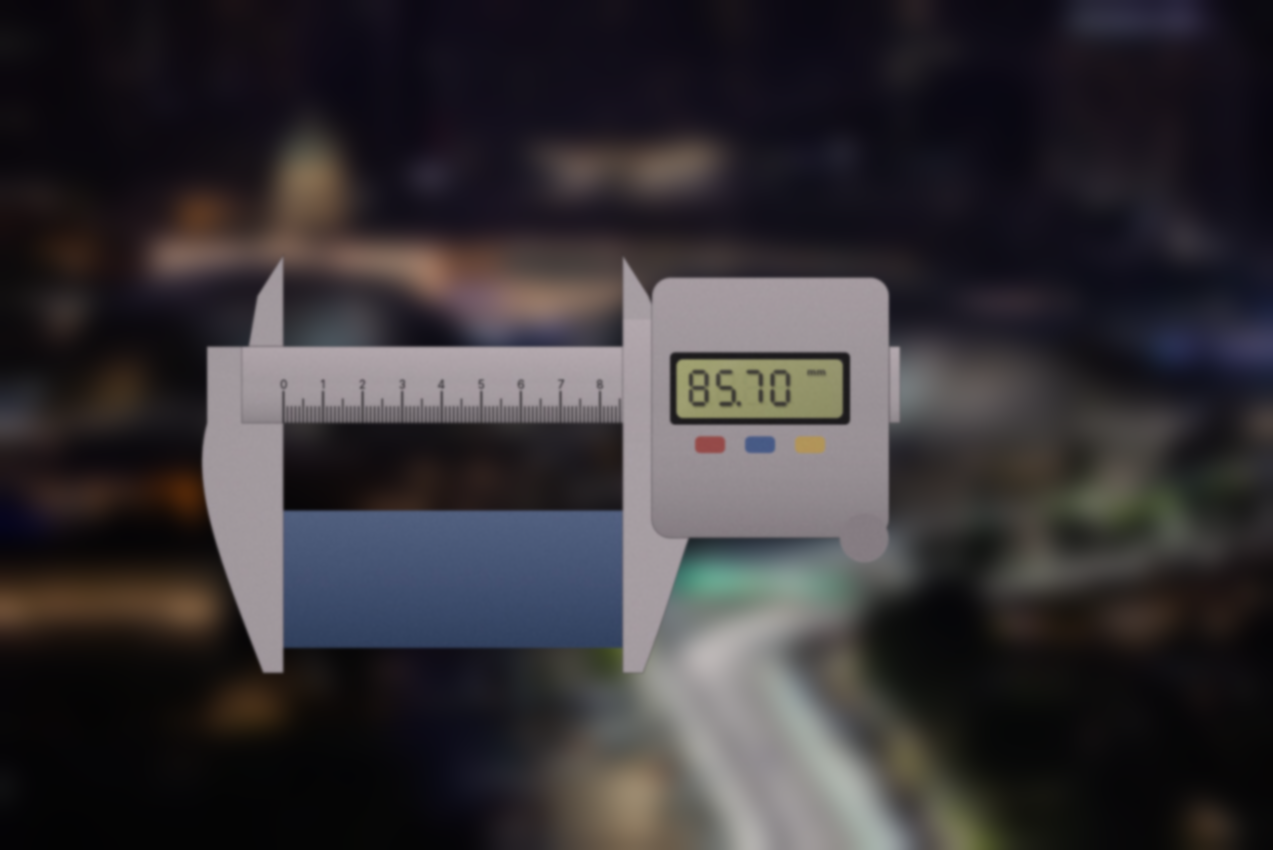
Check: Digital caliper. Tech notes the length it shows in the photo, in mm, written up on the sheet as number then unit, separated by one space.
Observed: 85.70 mm
